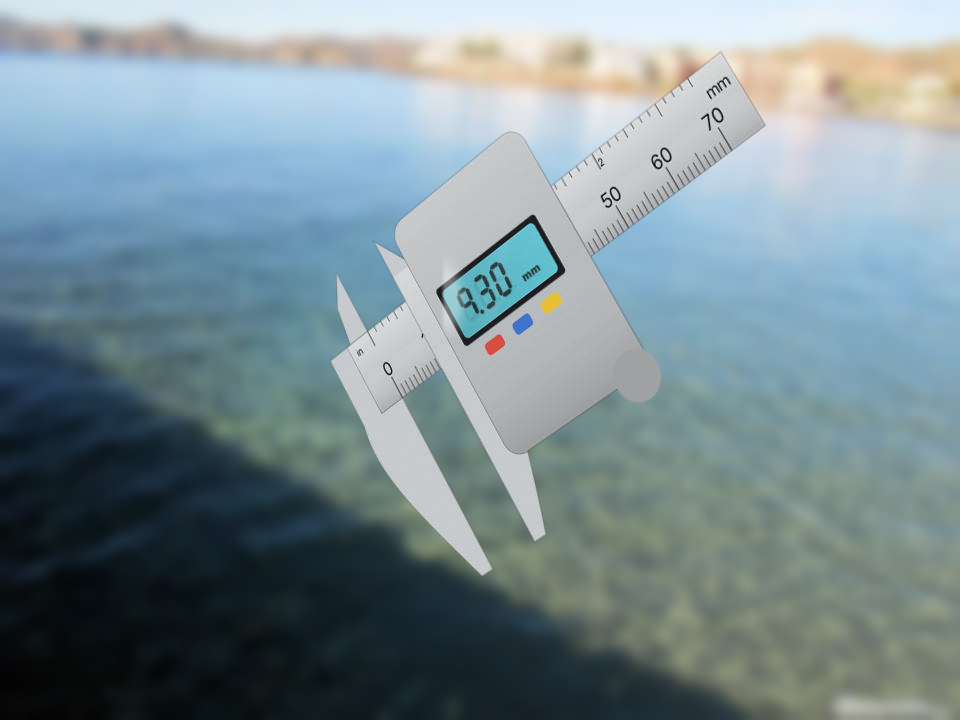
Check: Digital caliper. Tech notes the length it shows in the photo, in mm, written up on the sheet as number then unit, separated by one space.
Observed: 9.30 mm
